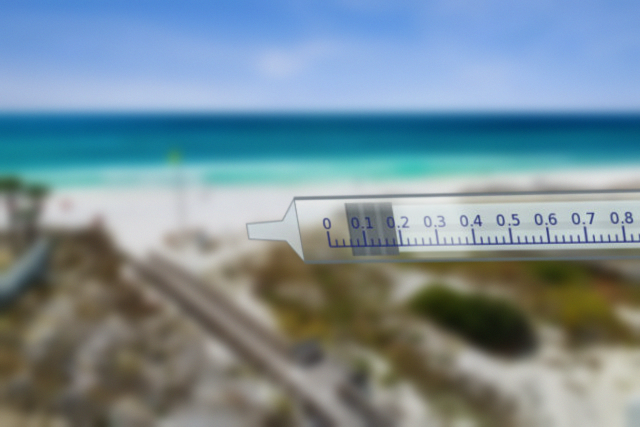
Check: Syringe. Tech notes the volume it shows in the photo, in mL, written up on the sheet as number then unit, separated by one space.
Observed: 0.06 mL
